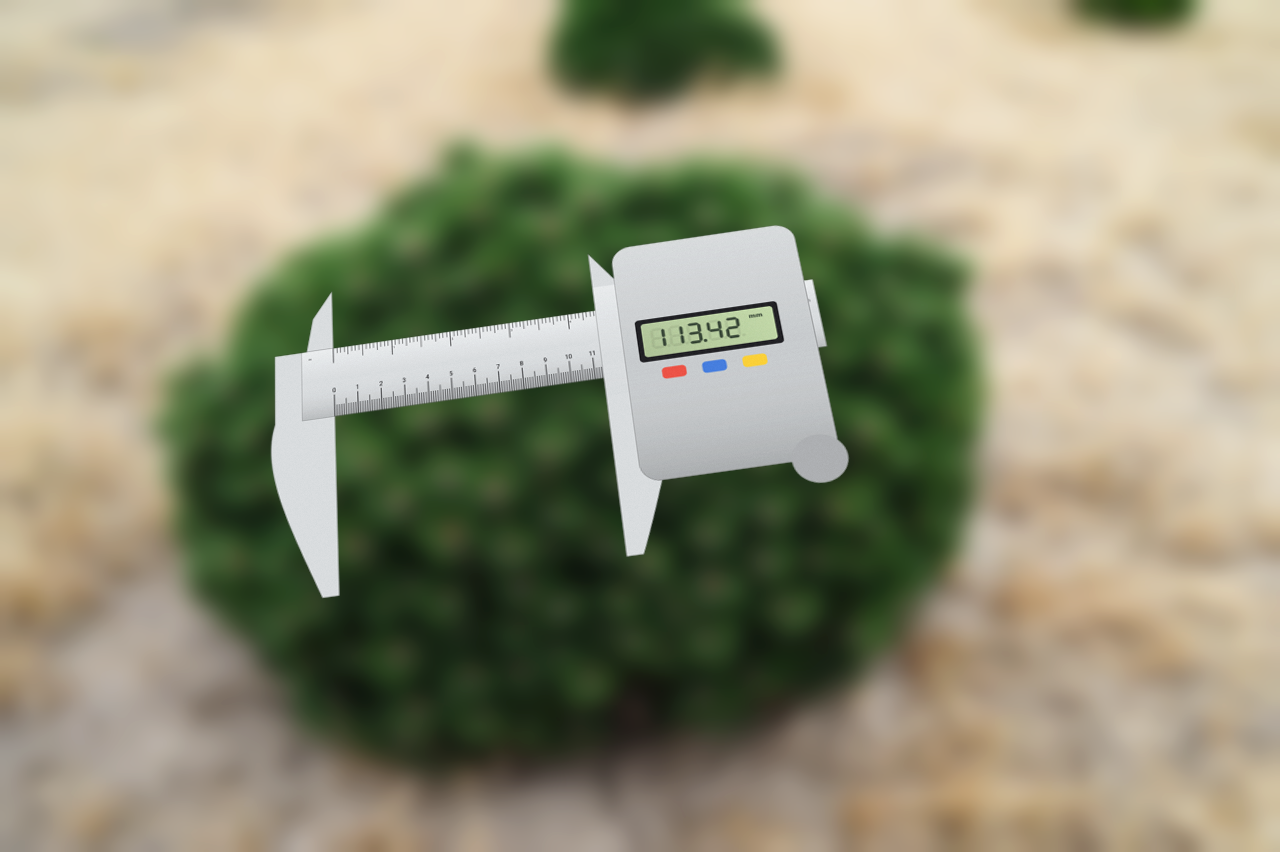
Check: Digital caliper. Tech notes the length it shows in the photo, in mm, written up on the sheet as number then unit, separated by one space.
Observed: 113.42 mm
